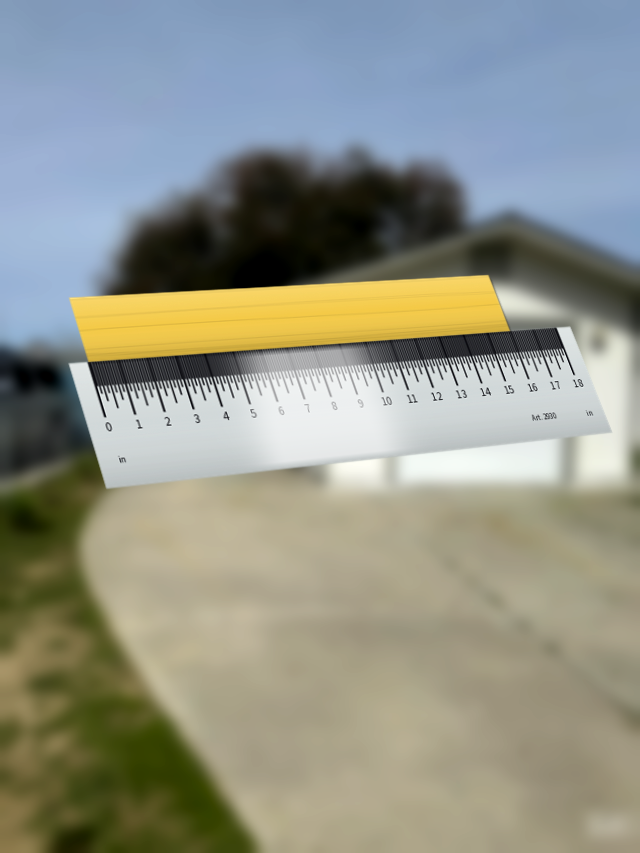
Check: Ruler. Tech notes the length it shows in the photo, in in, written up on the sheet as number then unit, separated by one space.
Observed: 16 in
